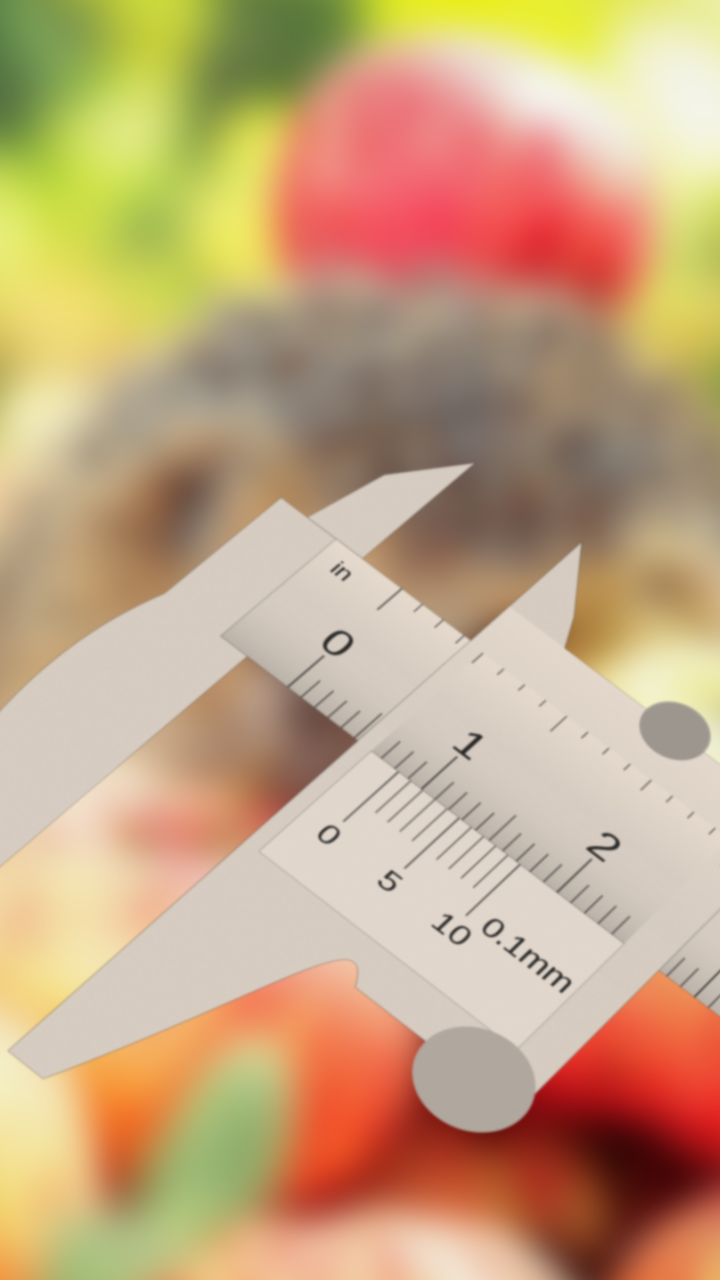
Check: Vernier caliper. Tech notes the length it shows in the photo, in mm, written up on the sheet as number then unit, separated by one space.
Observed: 8.3 mm
